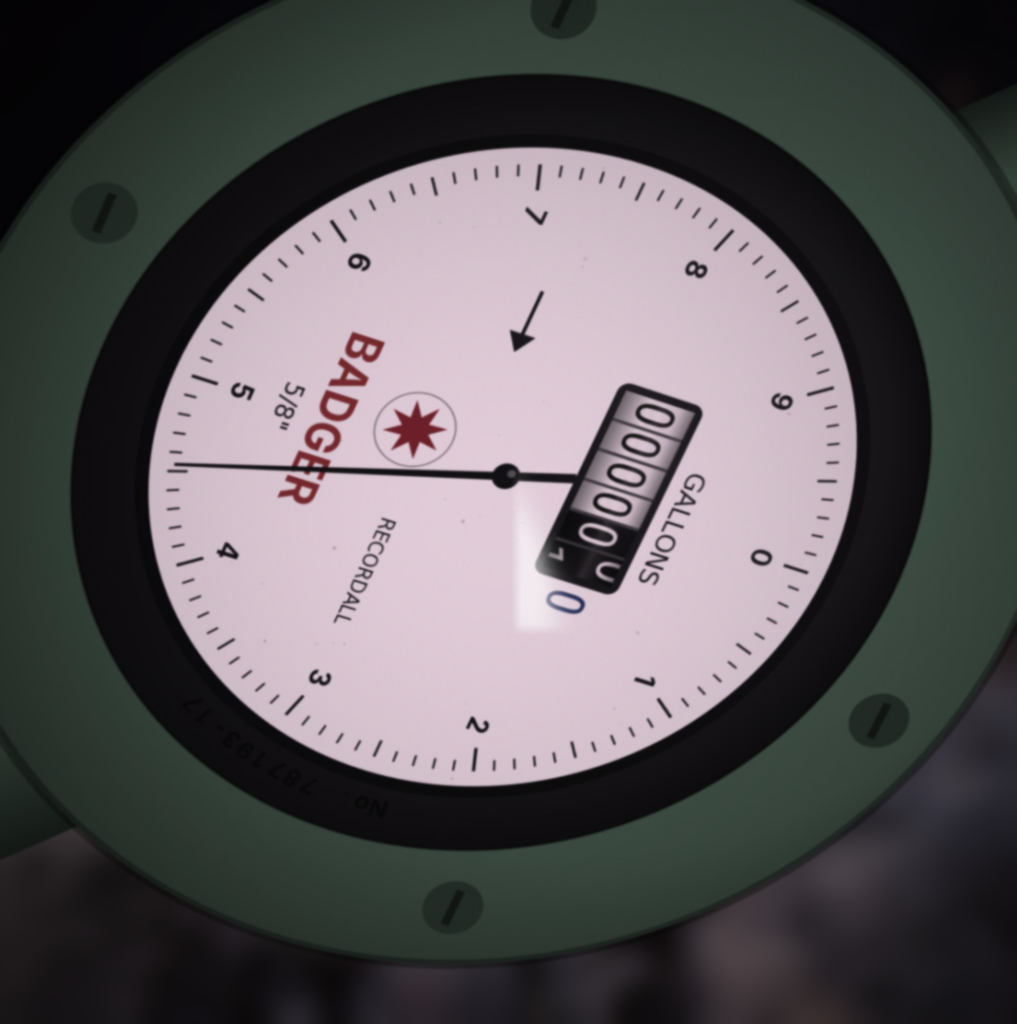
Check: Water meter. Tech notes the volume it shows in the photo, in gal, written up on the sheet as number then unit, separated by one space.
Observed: 4.5 gal
